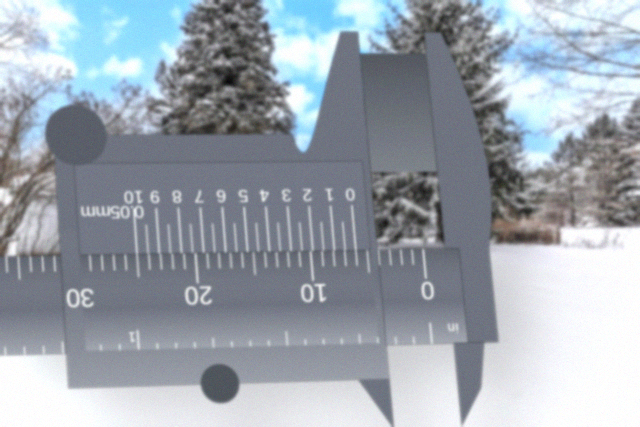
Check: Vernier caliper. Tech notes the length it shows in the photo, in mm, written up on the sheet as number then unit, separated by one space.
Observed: 6.0 mm
